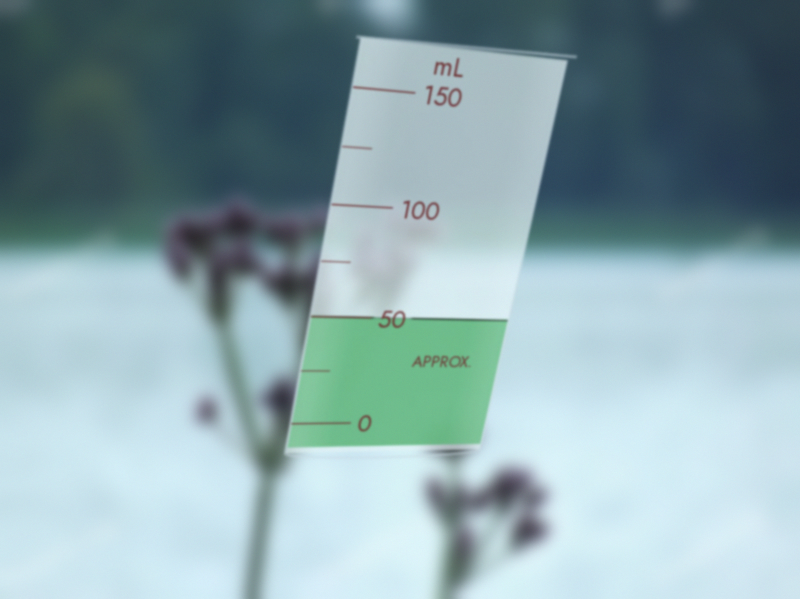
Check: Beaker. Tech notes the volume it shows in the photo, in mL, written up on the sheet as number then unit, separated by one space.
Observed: 50 mL
